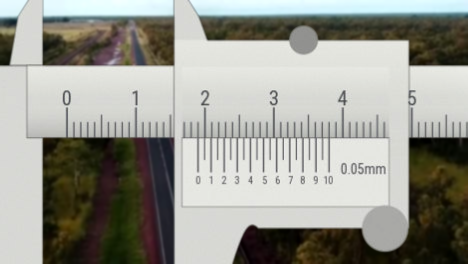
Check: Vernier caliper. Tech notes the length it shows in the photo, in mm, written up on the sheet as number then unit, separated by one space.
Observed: 19.0 mm
